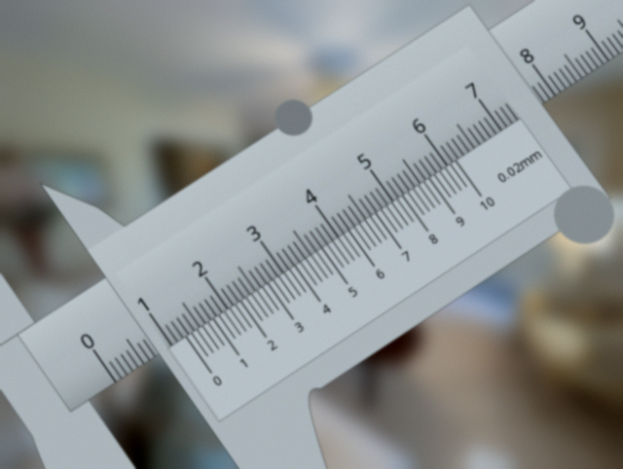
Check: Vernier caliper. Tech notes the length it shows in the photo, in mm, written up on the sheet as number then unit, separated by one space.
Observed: 12.5 mm
